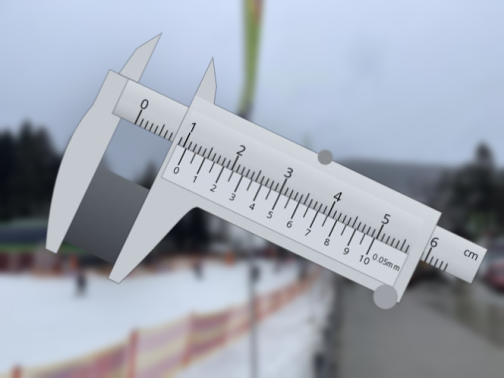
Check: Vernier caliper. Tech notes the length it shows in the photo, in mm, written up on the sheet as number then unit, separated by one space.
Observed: 10.6 mm
